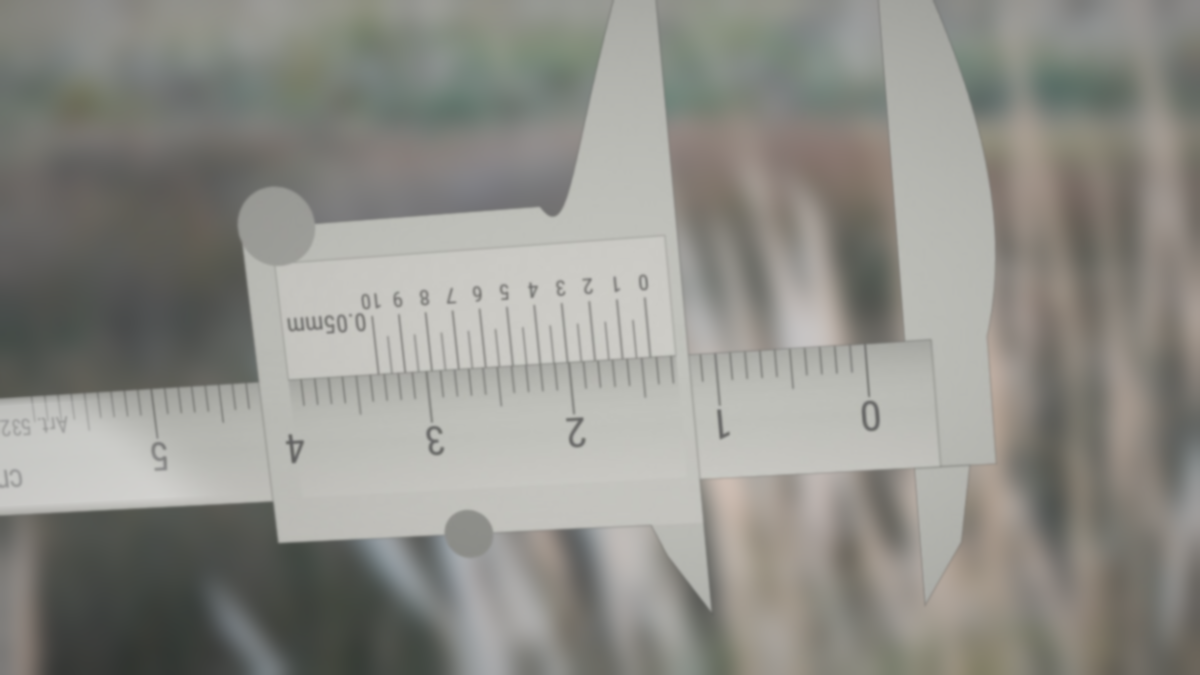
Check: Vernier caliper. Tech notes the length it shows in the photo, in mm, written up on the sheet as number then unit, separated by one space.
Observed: 14.4 mm
